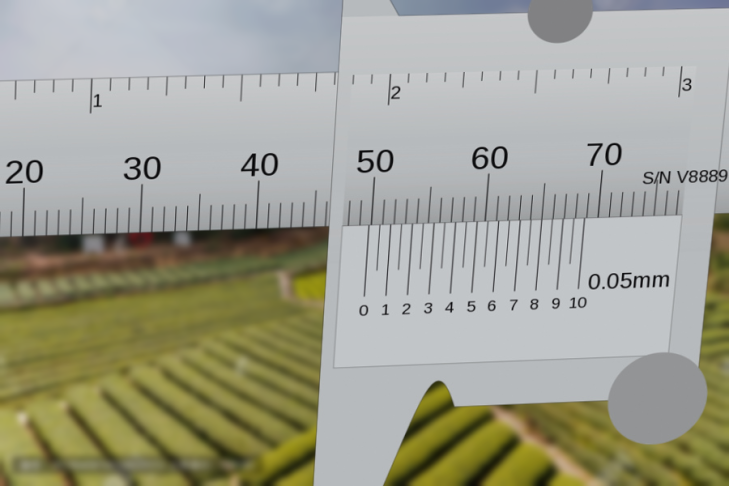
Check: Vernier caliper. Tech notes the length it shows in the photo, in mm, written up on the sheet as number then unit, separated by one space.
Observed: 49.8 mm
